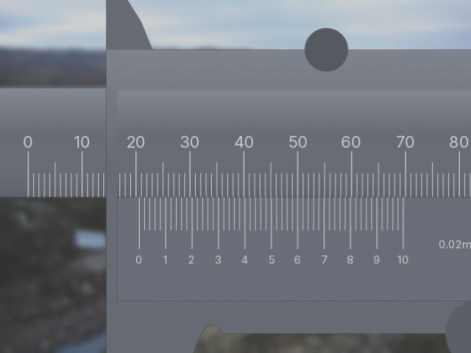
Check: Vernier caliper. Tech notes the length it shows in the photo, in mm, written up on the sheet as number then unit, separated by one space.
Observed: 20.6 mm
